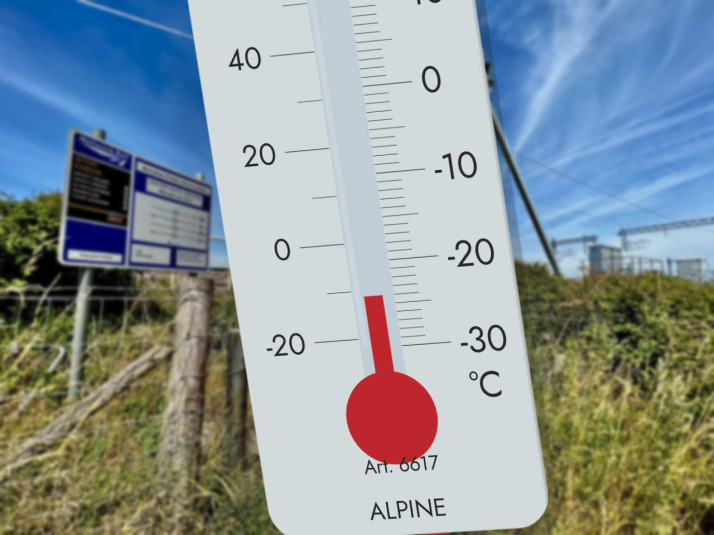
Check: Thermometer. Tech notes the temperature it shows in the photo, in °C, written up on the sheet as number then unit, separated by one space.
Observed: -24 °C
